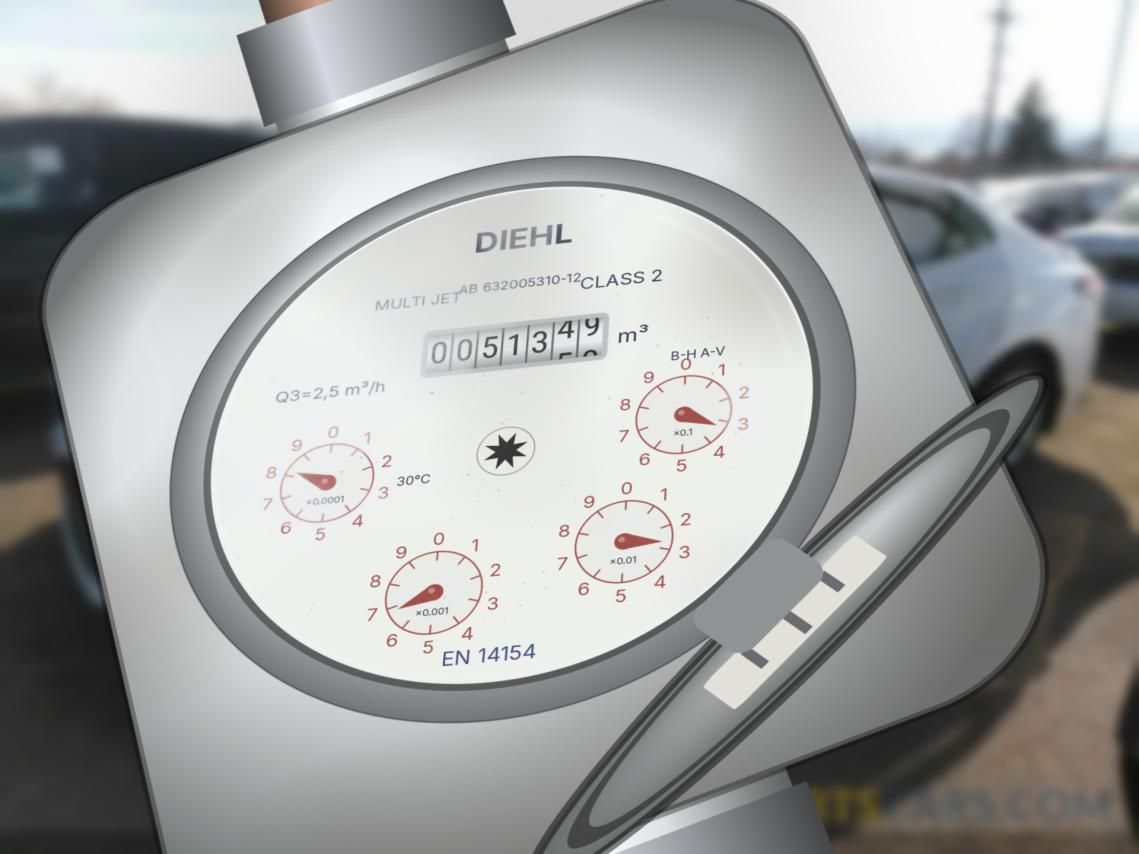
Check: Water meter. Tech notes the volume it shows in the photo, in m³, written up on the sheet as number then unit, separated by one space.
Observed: 51349.3268 m³
